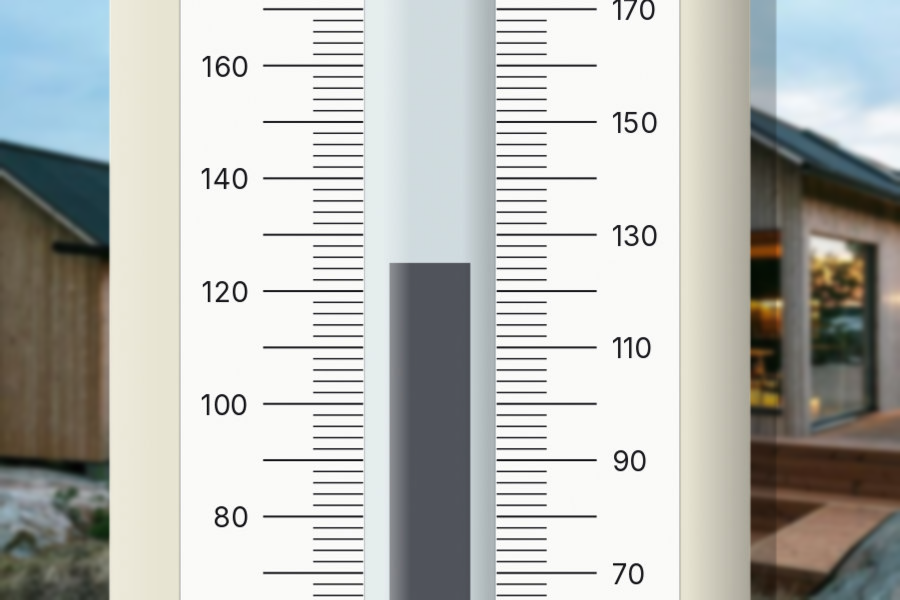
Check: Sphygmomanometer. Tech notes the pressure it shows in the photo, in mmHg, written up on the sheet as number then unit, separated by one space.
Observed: 125 mmHg
